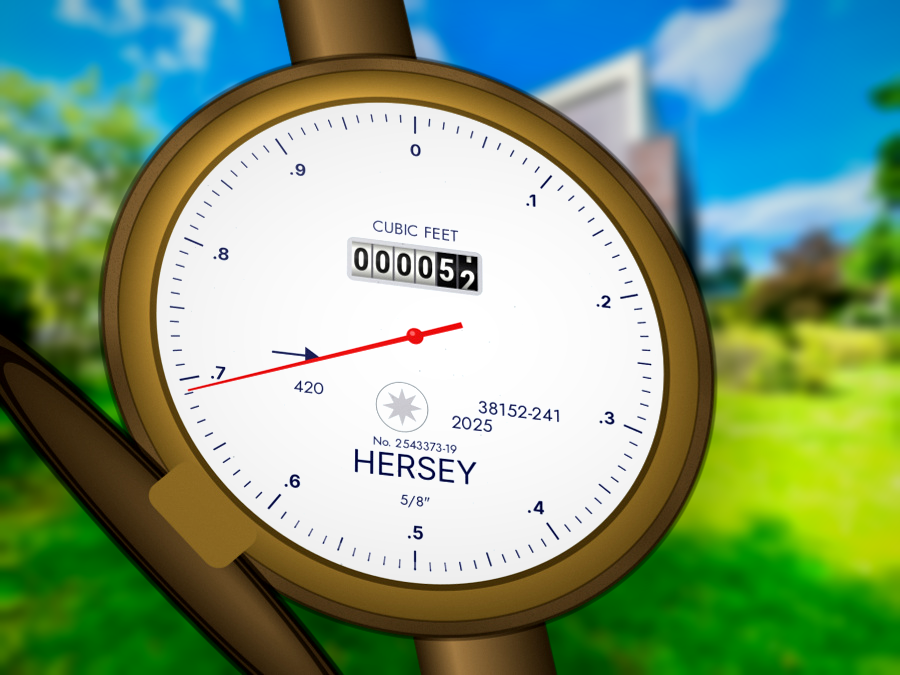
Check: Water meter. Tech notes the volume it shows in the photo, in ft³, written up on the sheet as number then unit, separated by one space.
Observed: 51.69 ft³
